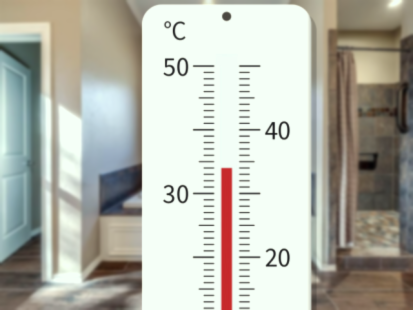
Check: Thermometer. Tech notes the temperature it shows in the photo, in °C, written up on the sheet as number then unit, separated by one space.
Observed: 34 °C
